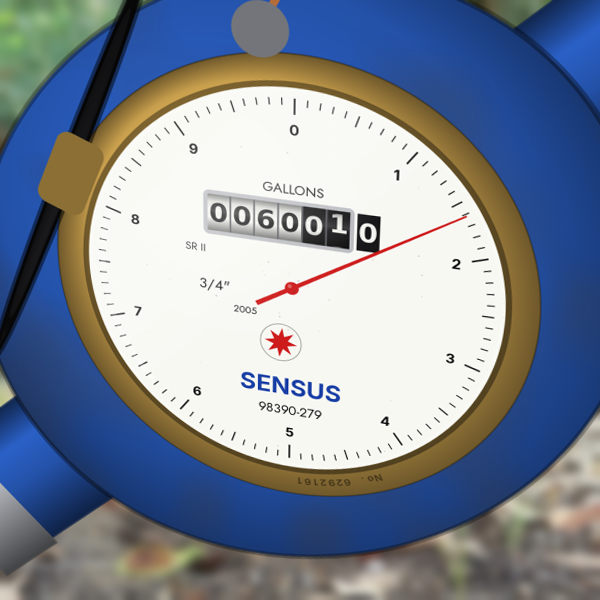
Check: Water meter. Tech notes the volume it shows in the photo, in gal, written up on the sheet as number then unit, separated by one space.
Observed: 60011.6 gal
